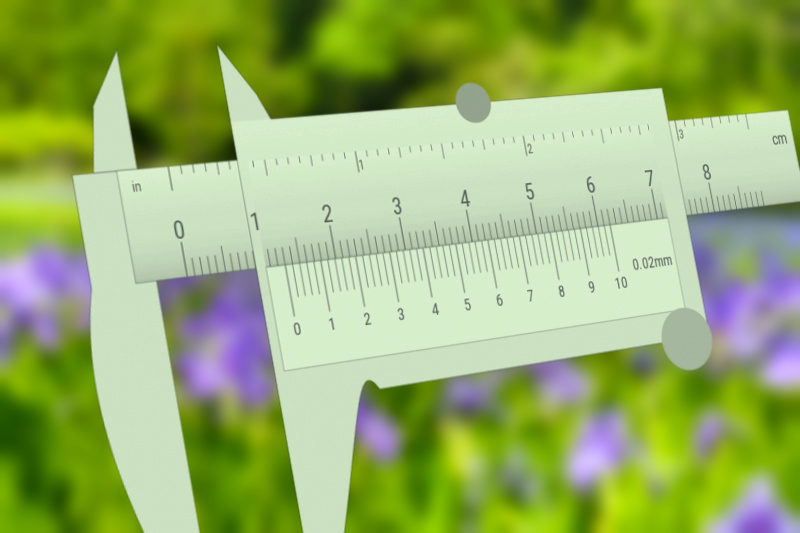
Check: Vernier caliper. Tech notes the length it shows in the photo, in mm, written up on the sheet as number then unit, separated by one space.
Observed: 13.0 mm
